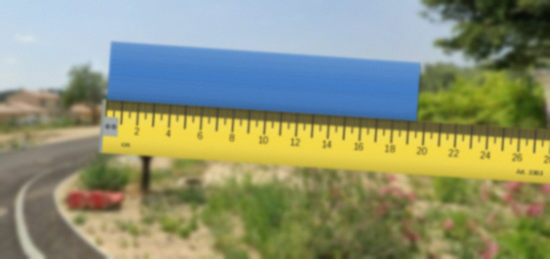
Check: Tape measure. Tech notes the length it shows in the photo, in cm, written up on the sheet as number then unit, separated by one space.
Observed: 19.5 cm
